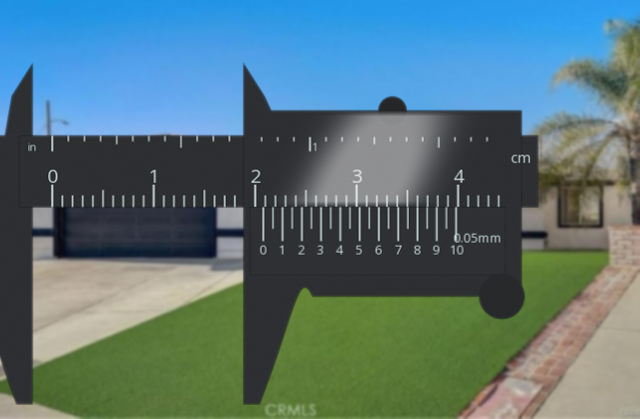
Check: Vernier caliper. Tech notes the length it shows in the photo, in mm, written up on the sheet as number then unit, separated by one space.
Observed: 20.8 mm
